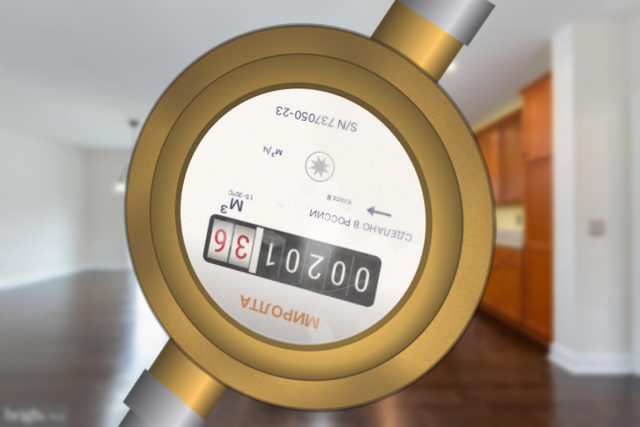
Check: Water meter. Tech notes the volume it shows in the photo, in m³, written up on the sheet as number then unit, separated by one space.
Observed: 201.36 m³
